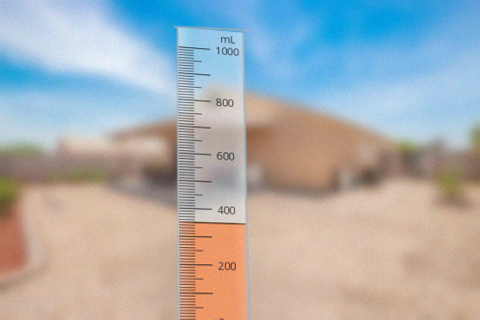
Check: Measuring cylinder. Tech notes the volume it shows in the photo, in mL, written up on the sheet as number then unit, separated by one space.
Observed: 350 mL
